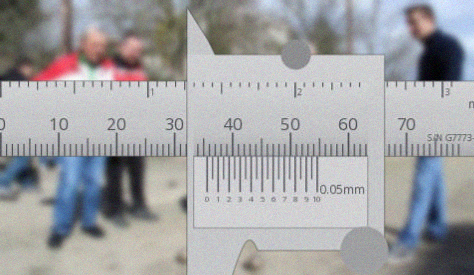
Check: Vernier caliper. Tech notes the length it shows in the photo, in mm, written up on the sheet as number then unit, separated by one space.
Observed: 35.6 mm
